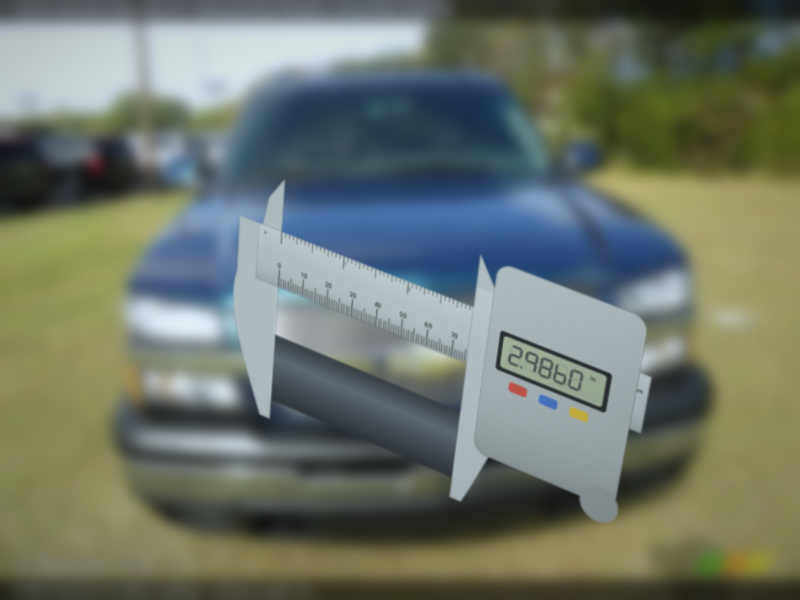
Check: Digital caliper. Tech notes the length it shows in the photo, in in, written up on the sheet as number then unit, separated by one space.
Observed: 2.9860 in
